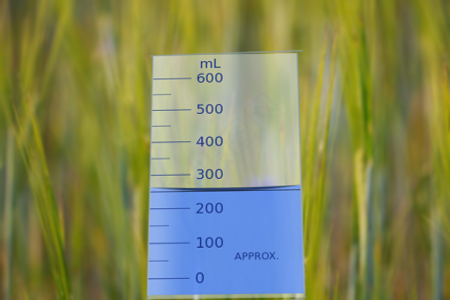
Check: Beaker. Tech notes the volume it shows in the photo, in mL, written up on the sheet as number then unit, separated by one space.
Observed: 250 mL
